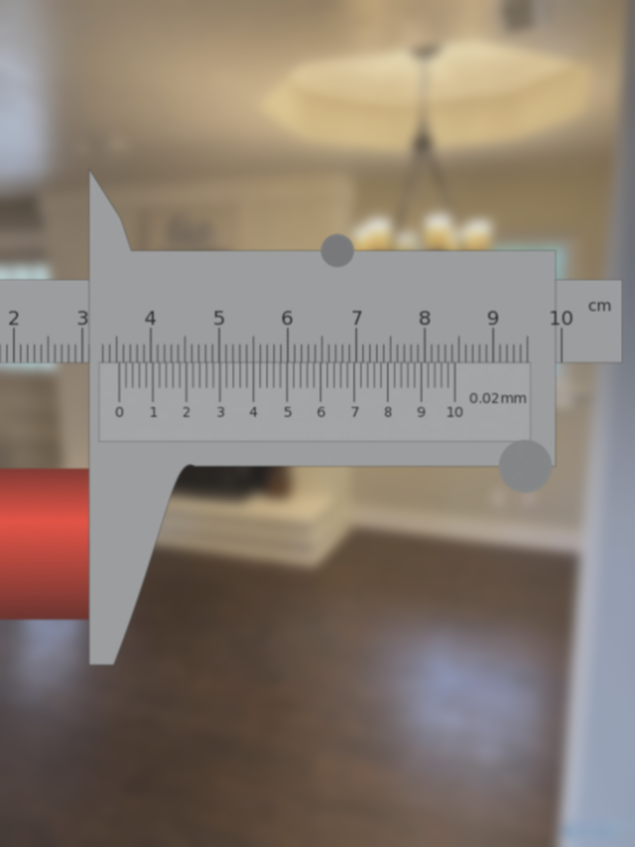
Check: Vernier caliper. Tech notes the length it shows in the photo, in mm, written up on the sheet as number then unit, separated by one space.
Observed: 35.4 mm
